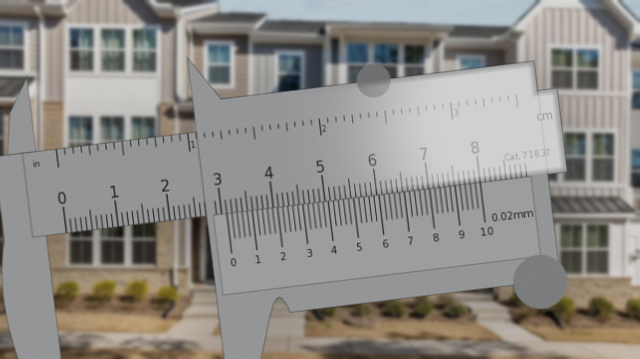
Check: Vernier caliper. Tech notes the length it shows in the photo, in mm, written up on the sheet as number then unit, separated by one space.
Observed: 31.0 mm
